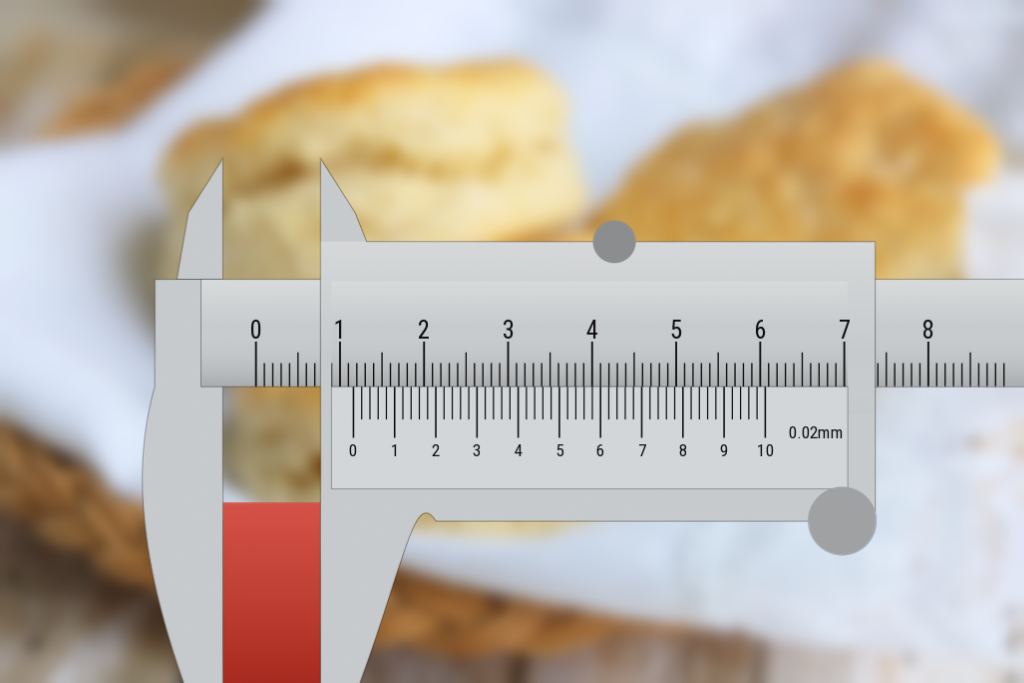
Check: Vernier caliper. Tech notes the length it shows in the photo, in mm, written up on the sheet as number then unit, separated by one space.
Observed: 11.6 mm
